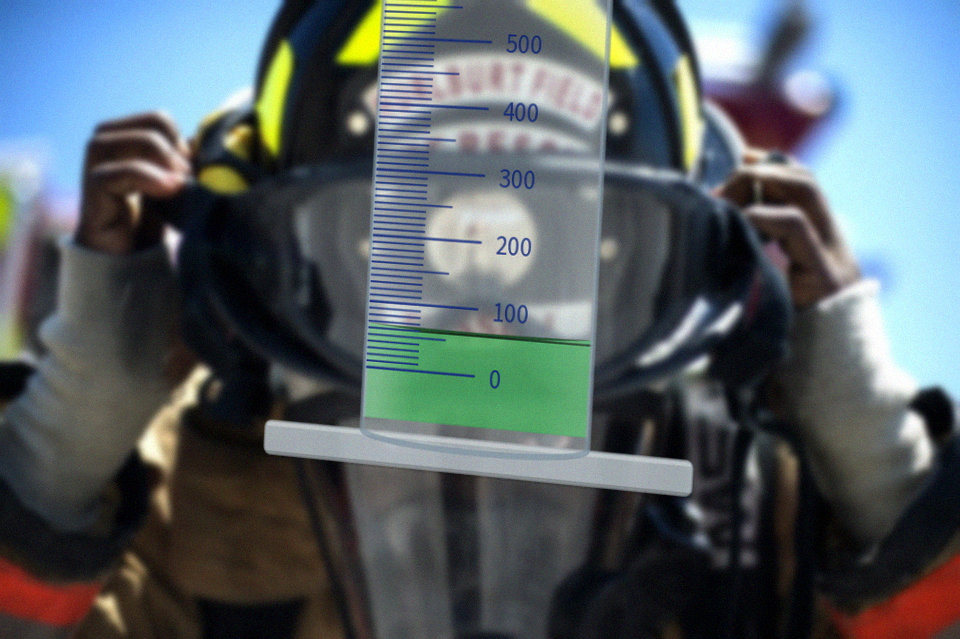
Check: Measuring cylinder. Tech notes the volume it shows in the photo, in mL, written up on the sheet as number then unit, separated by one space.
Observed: 60 mL
